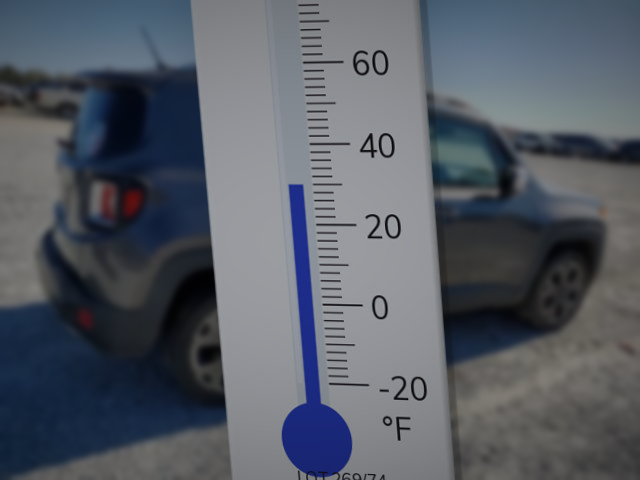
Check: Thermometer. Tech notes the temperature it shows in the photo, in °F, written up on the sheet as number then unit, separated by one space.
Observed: 30 °F
